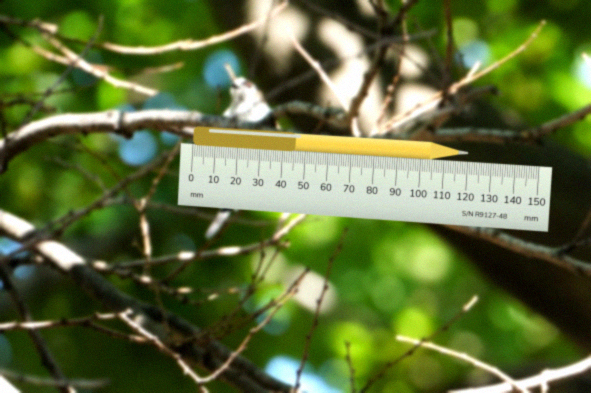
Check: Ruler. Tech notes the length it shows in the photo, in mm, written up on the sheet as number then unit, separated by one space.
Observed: 120 mm
